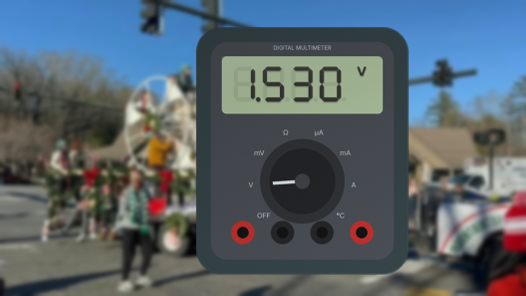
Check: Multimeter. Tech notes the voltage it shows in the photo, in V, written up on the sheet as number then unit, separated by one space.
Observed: 1.530 V
